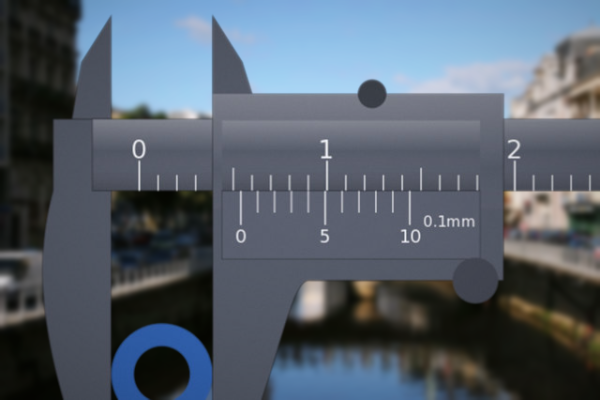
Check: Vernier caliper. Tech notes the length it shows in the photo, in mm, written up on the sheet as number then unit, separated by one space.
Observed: 5.4 mm
